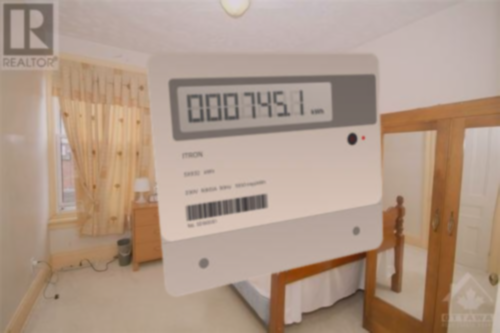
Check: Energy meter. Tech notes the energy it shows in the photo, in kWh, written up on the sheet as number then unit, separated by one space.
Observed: 745.1 kWh
